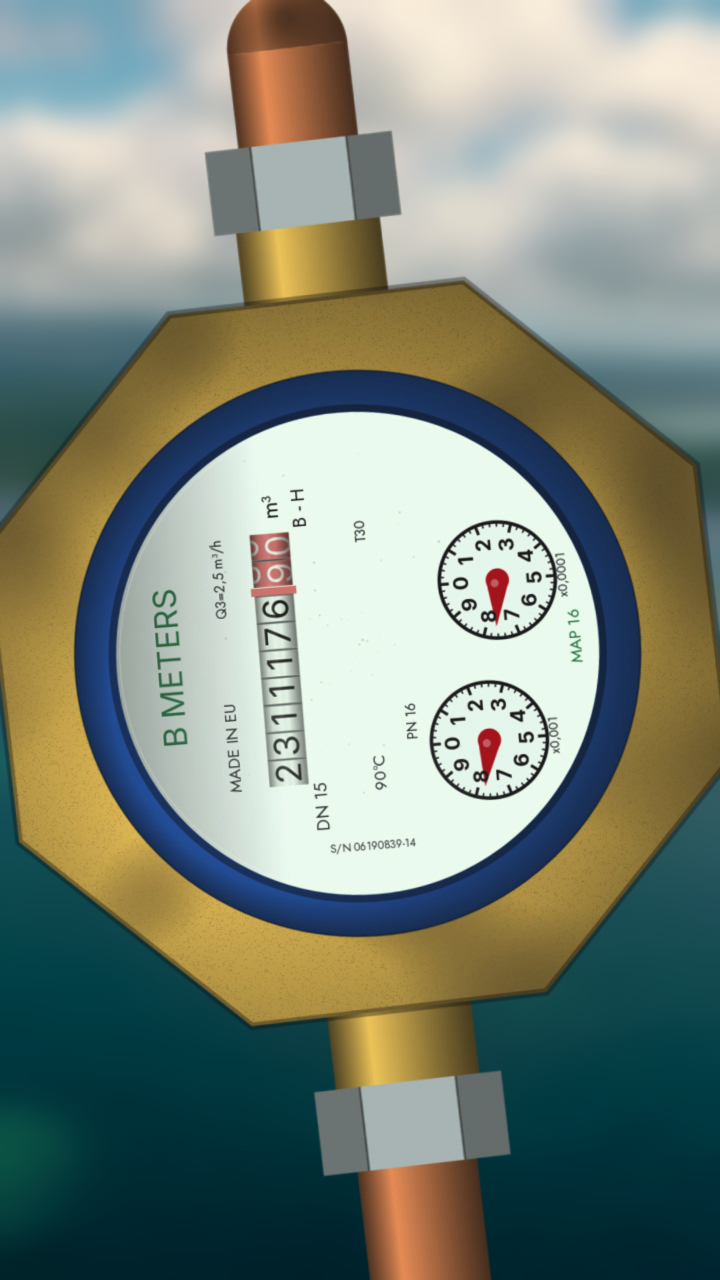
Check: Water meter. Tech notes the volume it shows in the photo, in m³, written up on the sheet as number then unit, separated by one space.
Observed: 2311176.8977 m³
